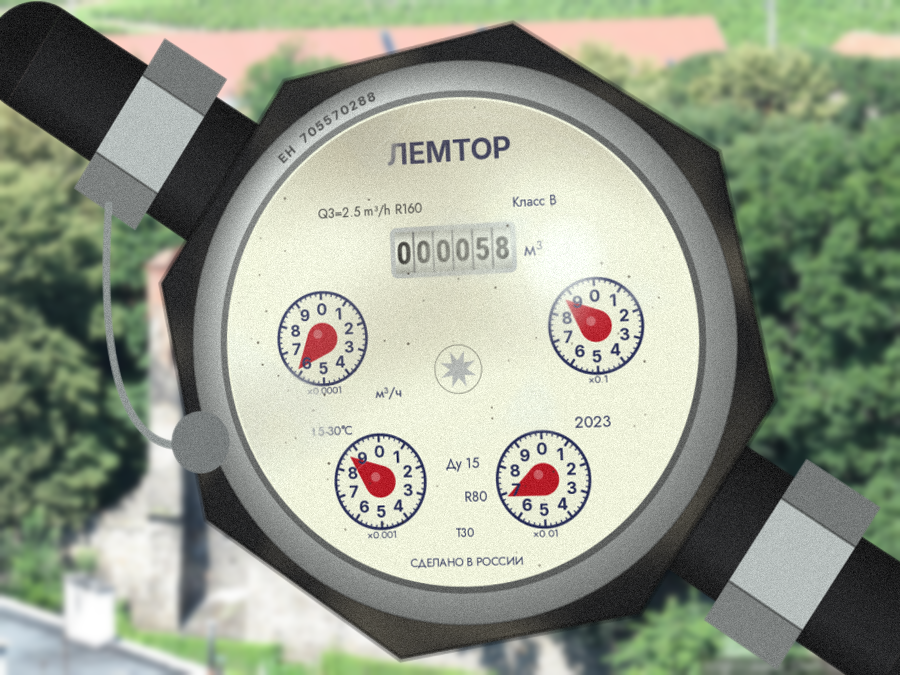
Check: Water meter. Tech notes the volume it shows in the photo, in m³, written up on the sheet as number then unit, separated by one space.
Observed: 58.8686 m³
